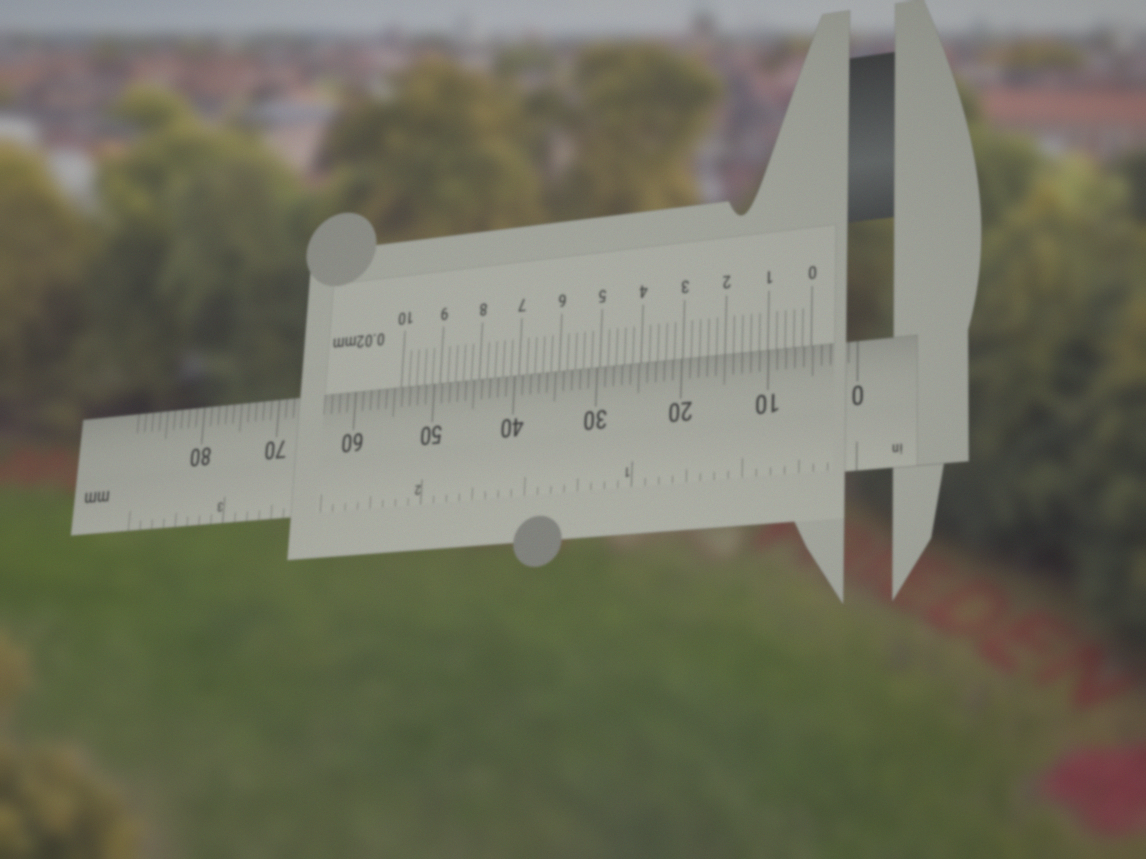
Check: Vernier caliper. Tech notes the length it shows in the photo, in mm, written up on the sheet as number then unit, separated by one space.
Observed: 5.2 mm
